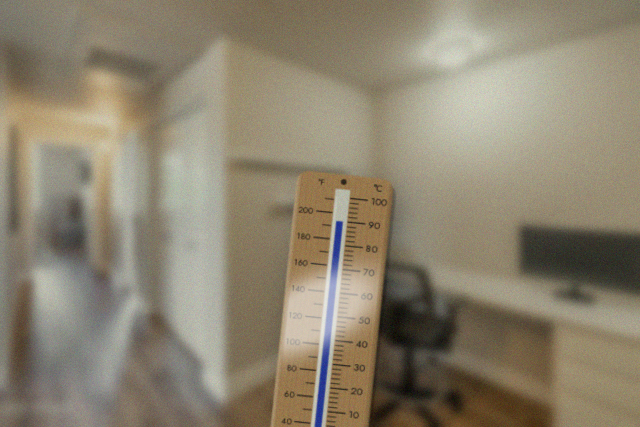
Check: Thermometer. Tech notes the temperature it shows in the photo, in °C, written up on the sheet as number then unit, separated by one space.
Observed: 90 °C
